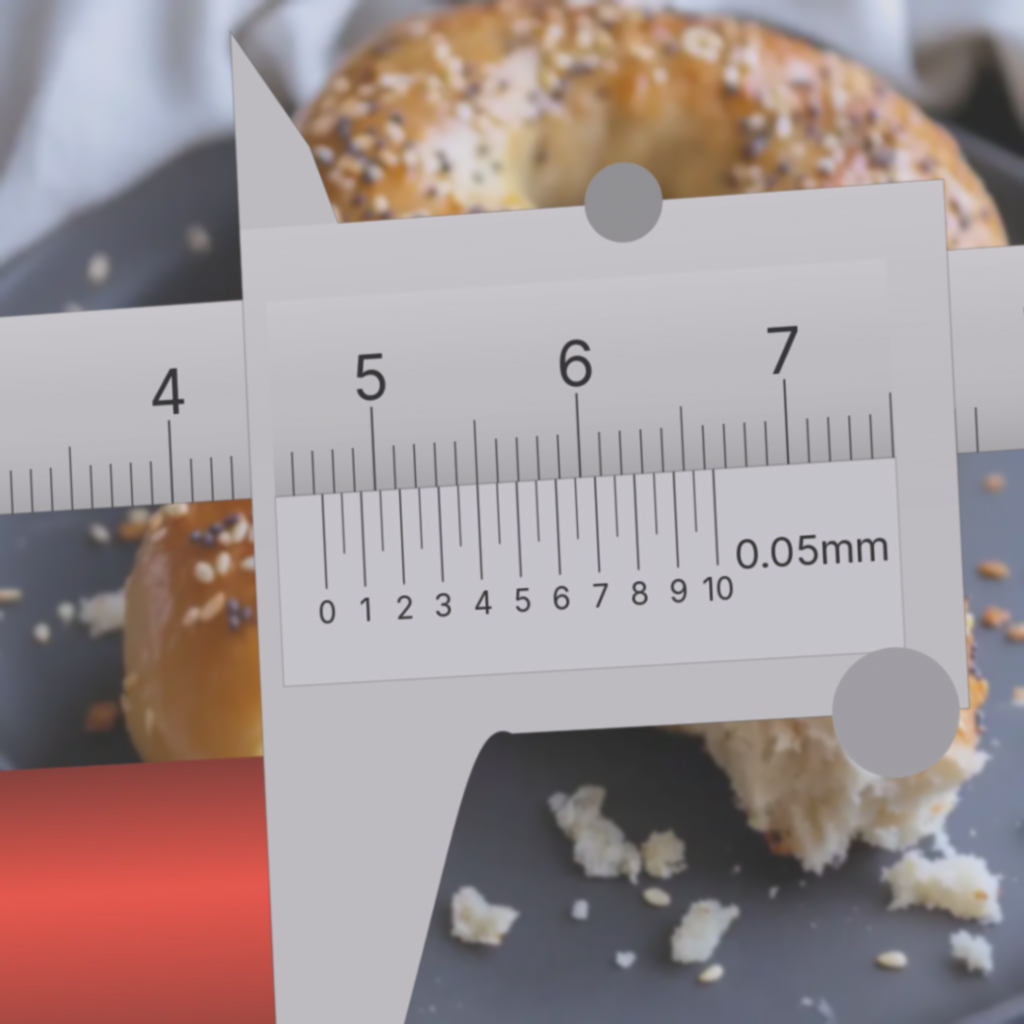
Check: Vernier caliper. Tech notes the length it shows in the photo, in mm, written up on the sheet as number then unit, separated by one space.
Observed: 47.4 mm
